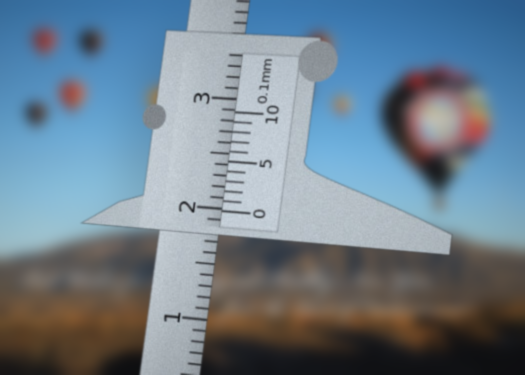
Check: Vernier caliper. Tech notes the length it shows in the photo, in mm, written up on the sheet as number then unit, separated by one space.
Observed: 19.8 mm
